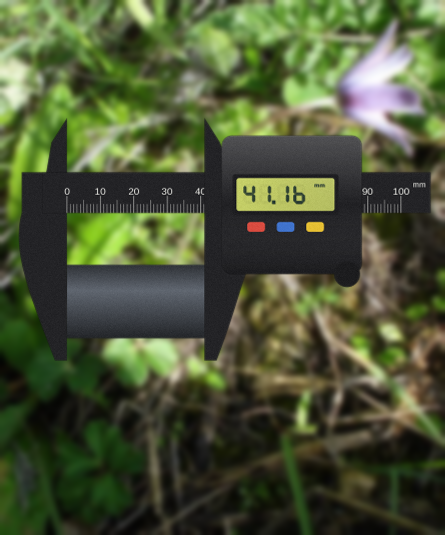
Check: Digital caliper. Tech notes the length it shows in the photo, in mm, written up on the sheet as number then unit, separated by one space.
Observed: 41.16 mm
